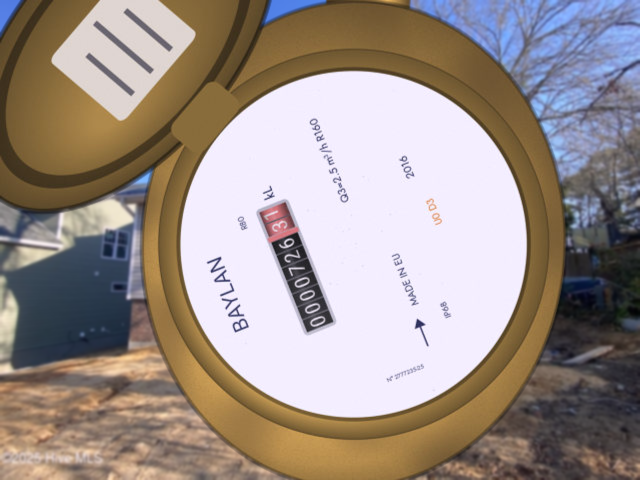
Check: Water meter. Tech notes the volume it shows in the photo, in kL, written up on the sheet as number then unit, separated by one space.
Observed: 726.31 kL
